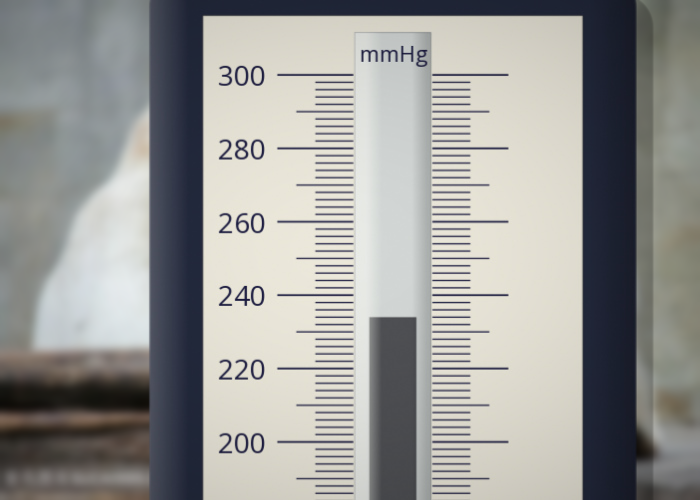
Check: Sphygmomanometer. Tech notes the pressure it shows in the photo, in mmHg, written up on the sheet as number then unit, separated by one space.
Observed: 234 mmHg
